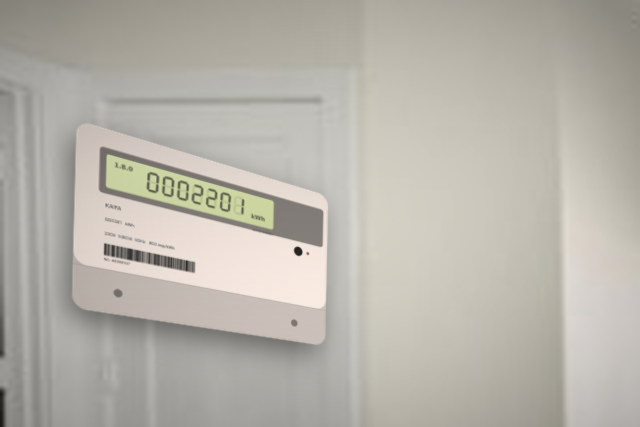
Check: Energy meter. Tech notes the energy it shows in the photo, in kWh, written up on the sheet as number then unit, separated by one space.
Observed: 2201 kWh
